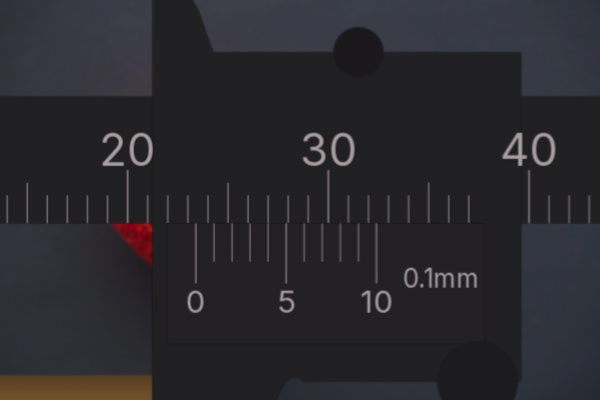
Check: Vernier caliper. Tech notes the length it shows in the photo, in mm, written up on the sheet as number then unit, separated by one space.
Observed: 23.4 mm
